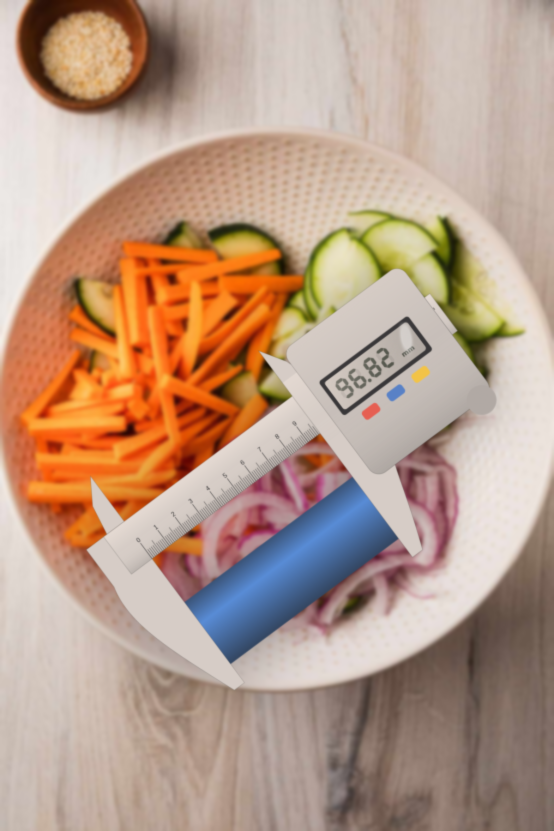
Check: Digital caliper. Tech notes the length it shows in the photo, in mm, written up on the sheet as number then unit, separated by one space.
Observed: 96.82 mm
